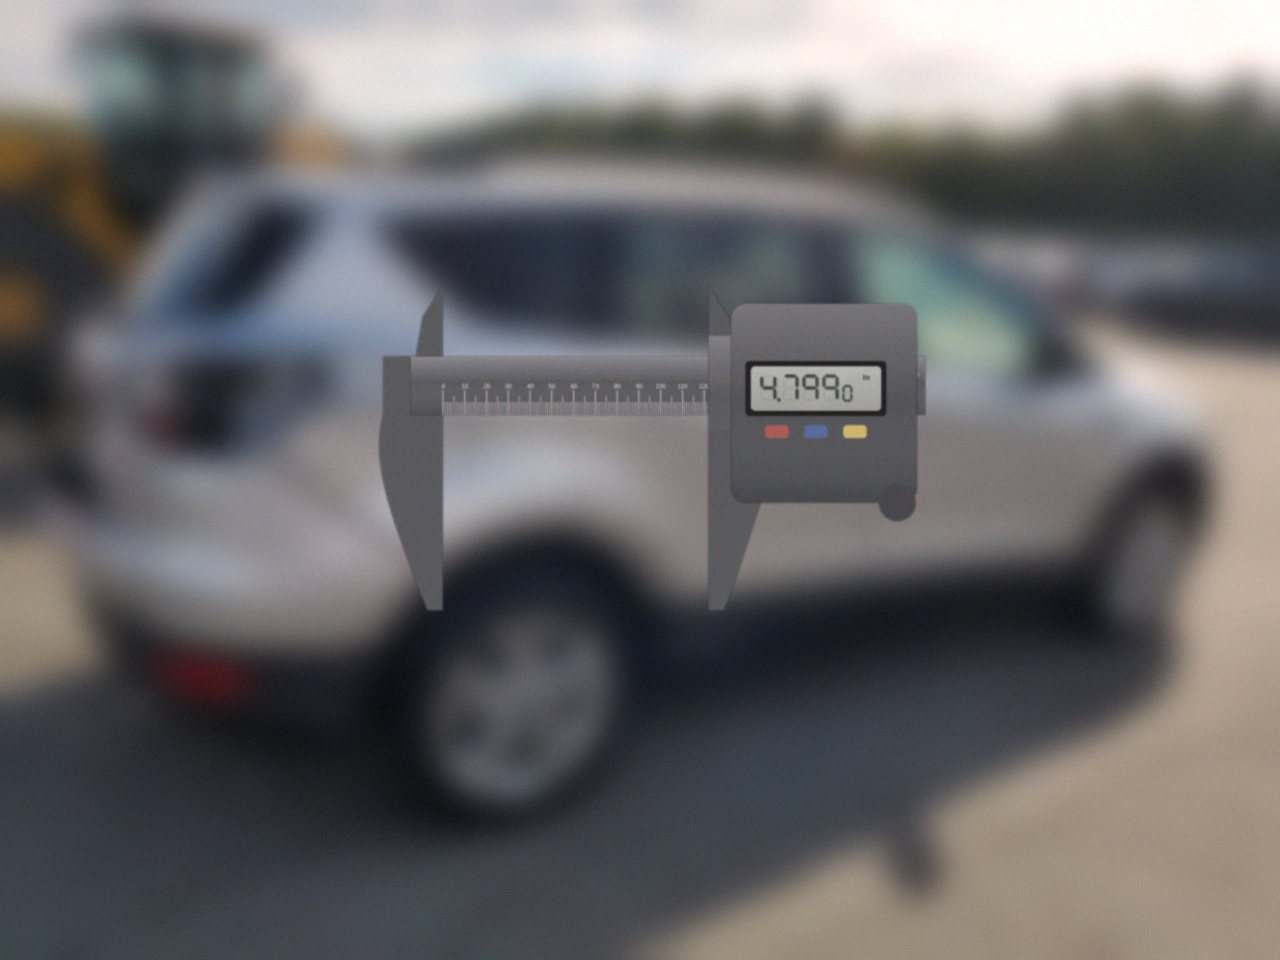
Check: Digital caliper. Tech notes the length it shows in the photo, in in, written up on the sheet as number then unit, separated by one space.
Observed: 4.7990 in
